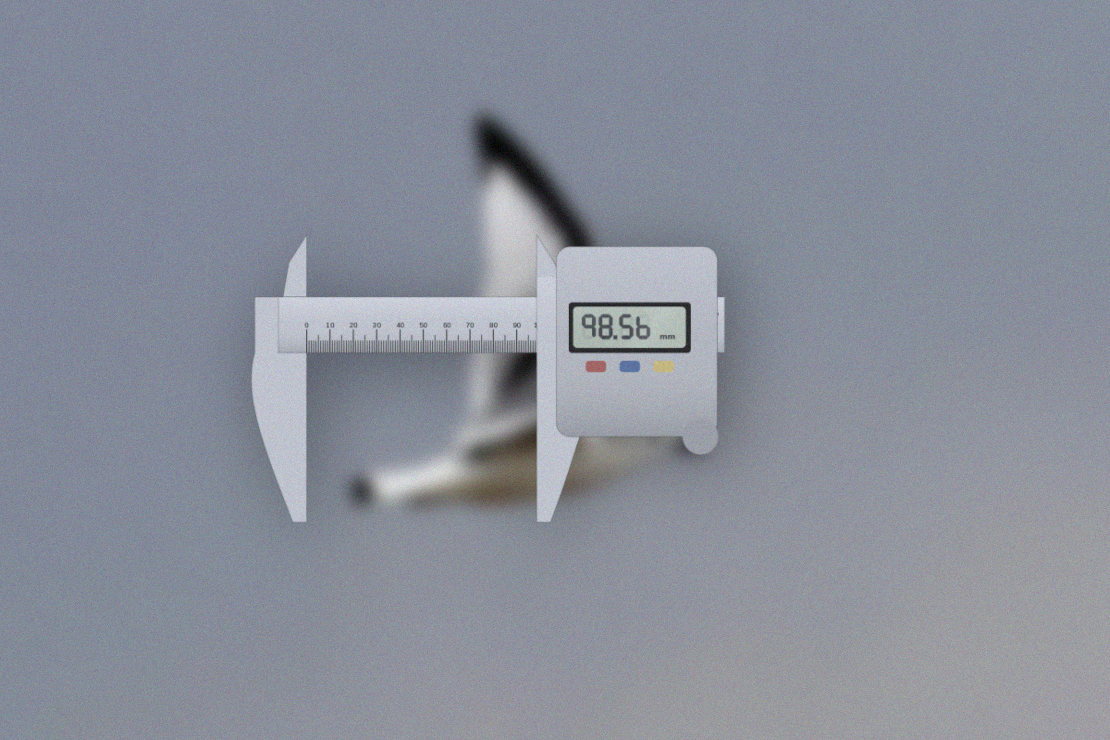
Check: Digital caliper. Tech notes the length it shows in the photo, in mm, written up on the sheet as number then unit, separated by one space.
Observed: 98.56 mm
